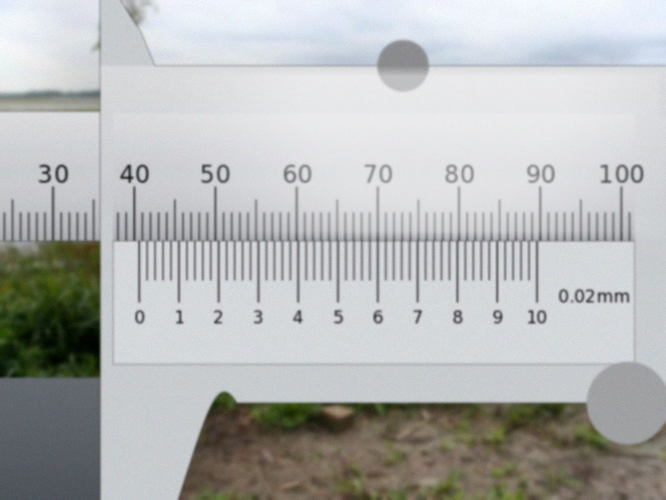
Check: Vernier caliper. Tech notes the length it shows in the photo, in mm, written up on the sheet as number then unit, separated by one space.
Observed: 40.6 mm
